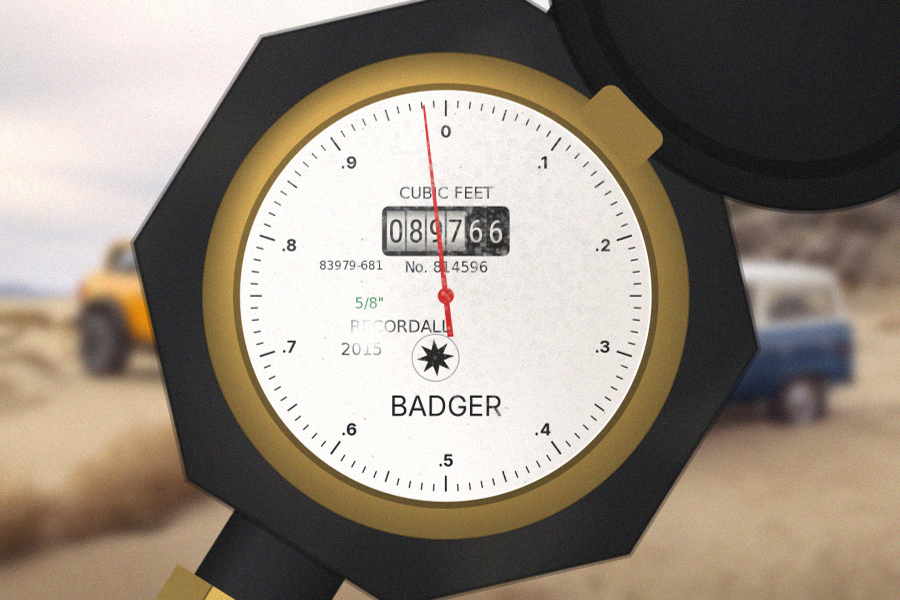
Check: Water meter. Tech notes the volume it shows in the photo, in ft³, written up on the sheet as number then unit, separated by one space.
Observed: 89765.98 ft³
